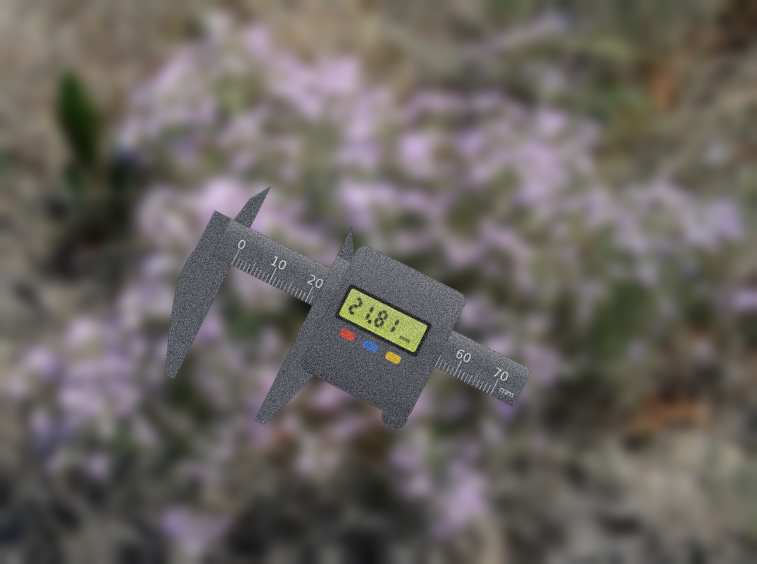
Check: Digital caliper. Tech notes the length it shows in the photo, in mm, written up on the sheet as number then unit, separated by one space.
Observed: 21.81 mm
